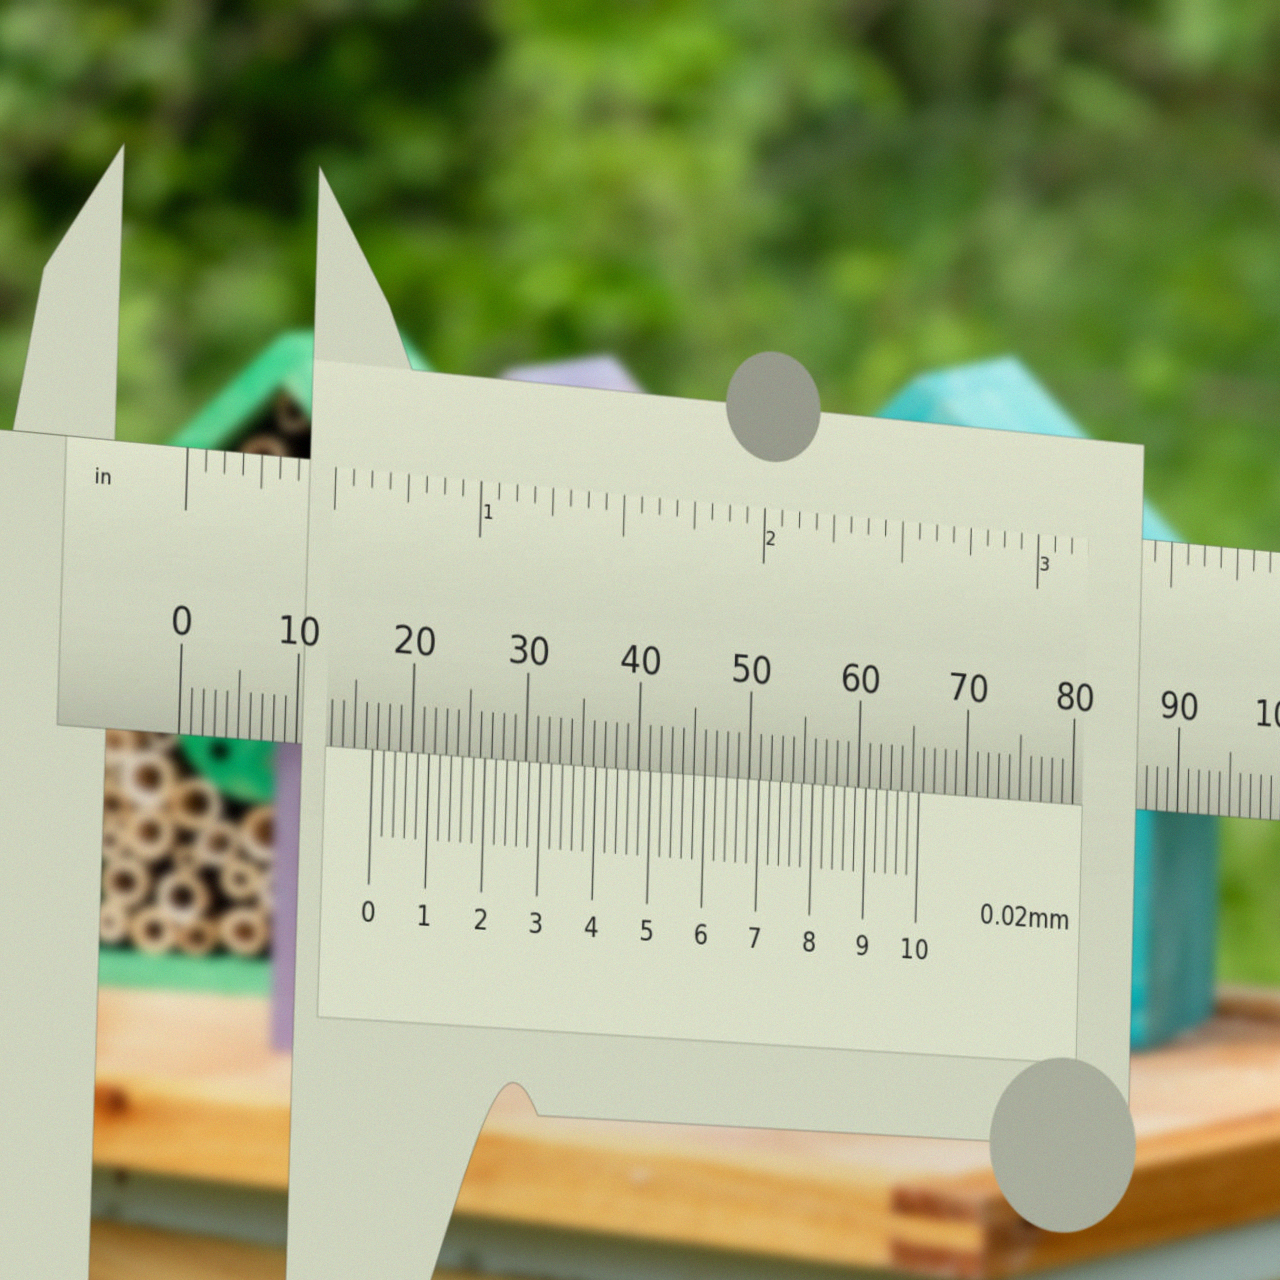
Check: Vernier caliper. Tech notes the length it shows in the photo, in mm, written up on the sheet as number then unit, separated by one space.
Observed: 16.6 mm
